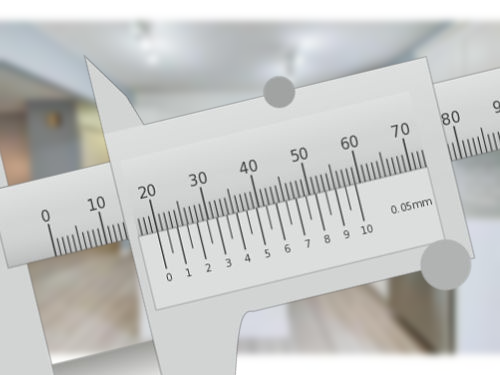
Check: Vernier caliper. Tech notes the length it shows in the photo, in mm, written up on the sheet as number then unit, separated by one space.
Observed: 20.0 mm
